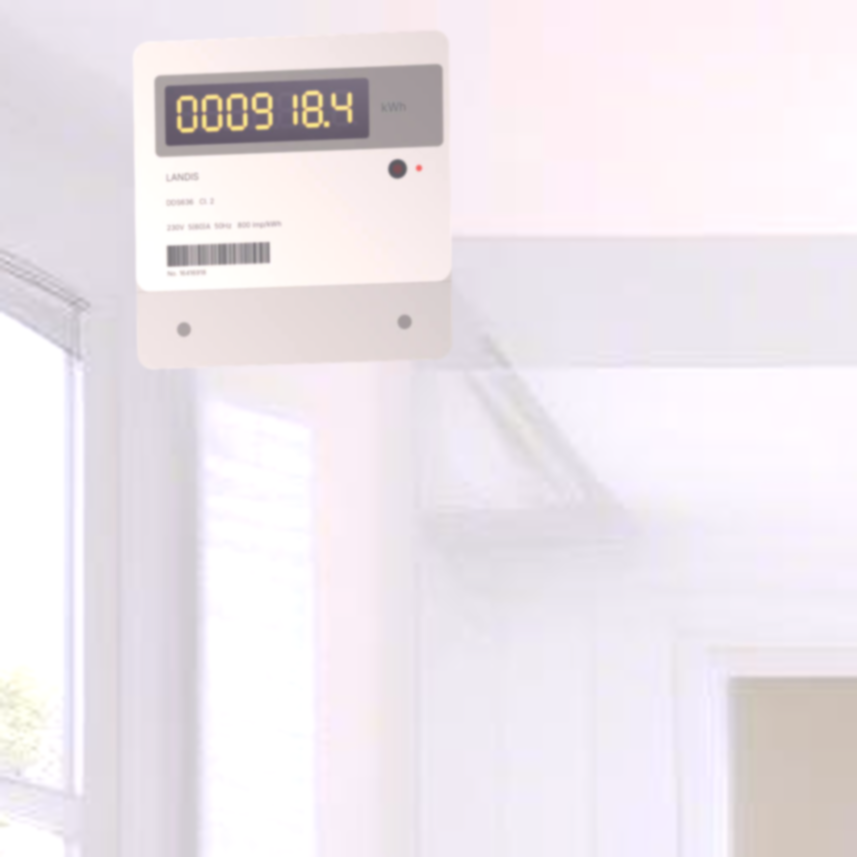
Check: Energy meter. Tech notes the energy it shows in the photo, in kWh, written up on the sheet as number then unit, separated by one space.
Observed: 918.4 kWh
